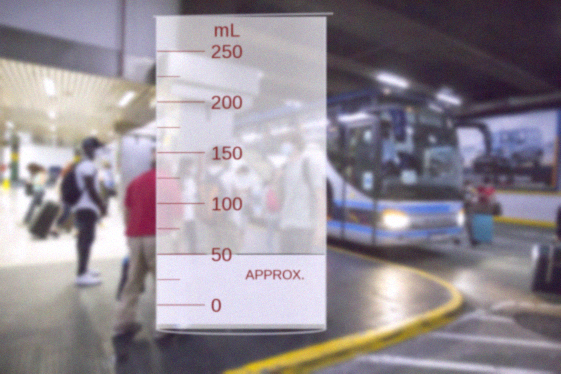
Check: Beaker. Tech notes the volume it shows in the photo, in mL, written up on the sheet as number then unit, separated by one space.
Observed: 50 mL
